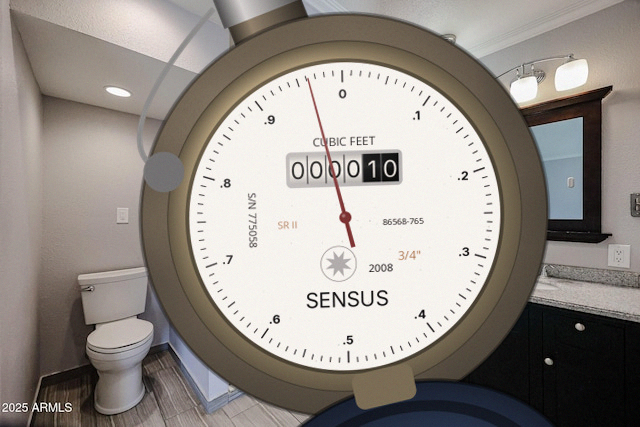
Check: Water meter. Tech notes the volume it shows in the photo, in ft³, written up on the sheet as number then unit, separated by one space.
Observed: 9.96 ft³
